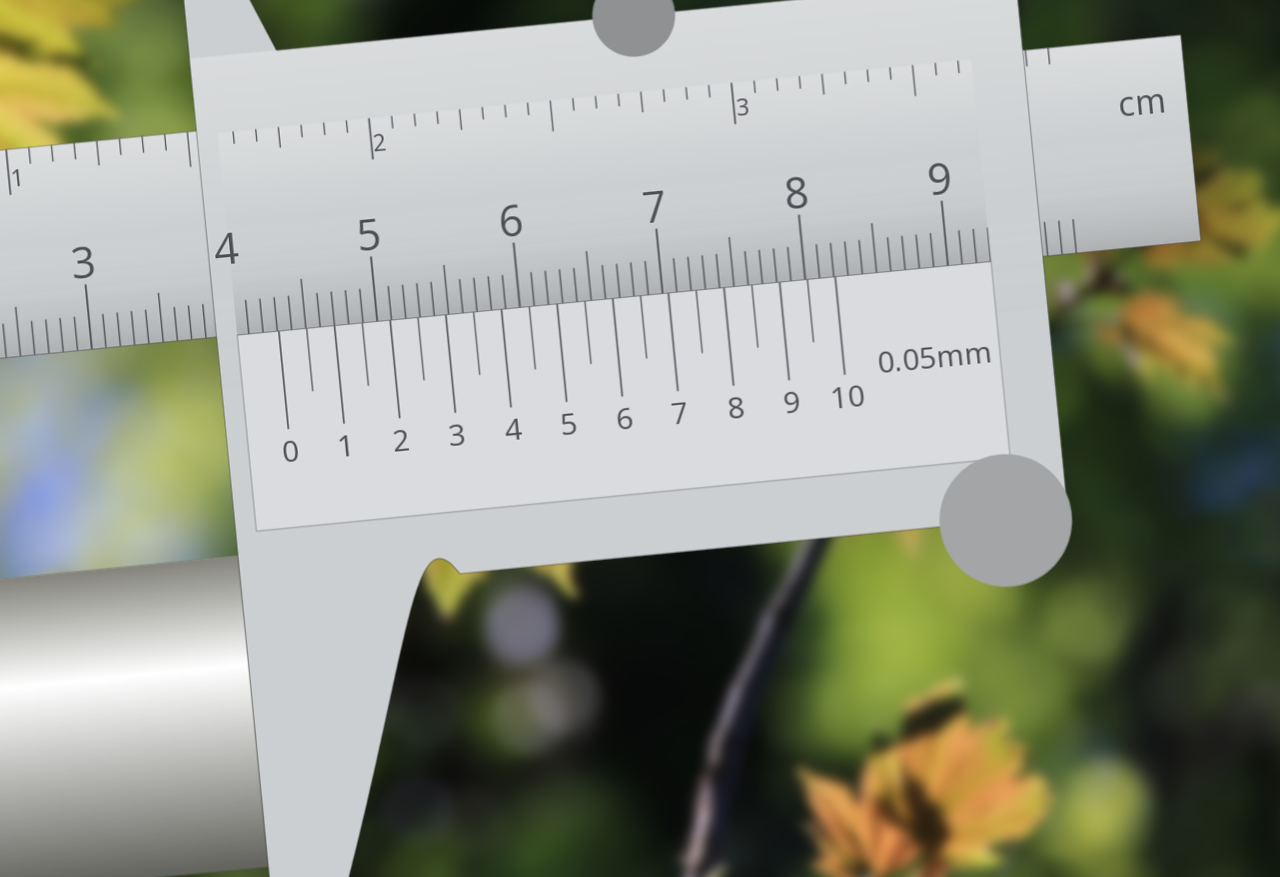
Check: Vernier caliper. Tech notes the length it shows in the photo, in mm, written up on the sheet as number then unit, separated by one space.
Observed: 43.1 mm
